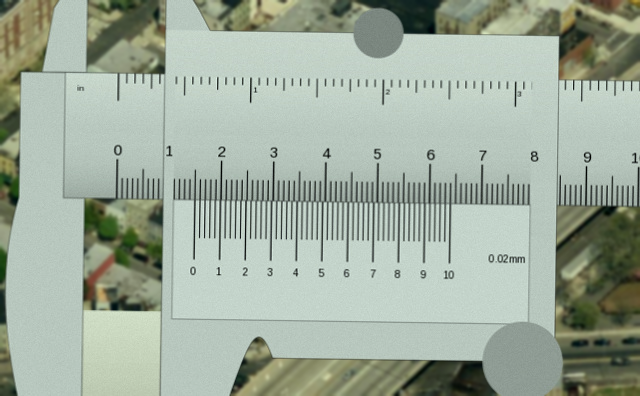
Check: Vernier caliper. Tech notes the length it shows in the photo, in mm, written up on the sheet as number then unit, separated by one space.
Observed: 15.0 mm
